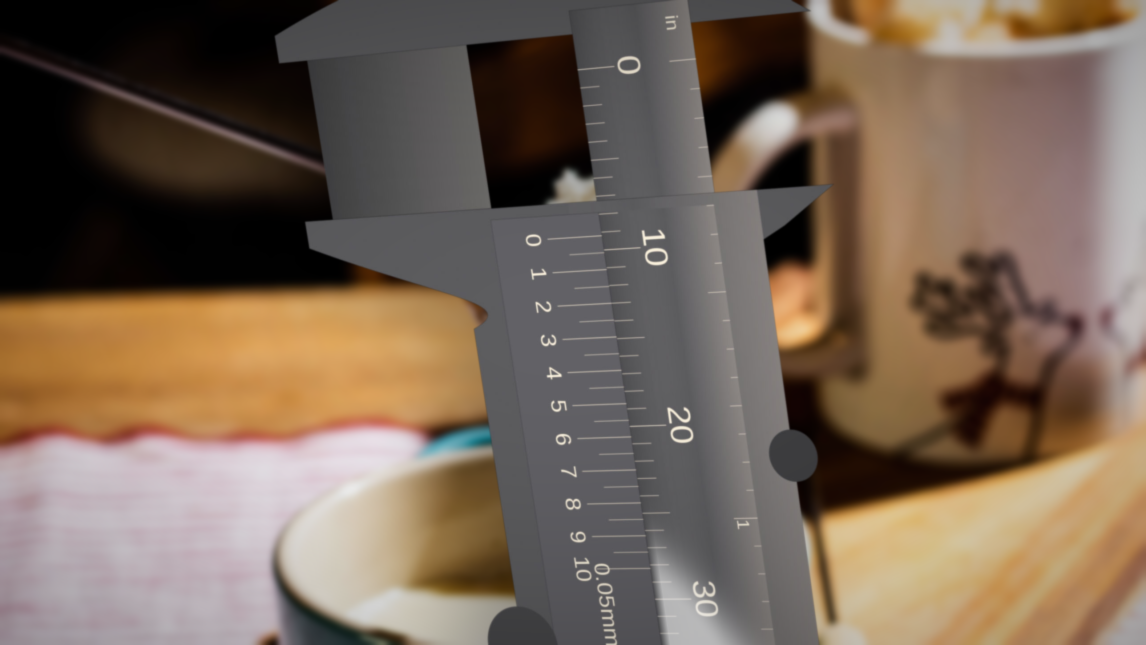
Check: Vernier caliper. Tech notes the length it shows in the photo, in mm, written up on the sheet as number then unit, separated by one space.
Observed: 9.2 mm
